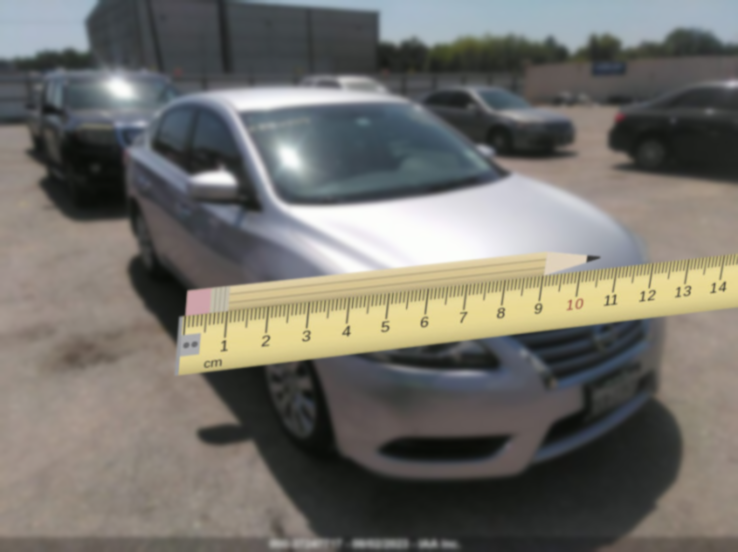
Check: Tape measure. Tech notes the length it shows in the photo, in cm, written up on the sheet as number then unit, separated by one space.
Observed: 10.5 cm
